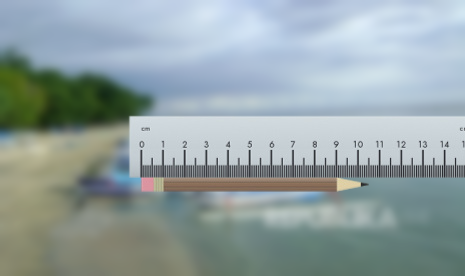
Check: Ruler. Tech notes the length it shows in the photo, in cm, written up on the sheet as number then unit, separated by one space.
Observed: 10.5 cm
